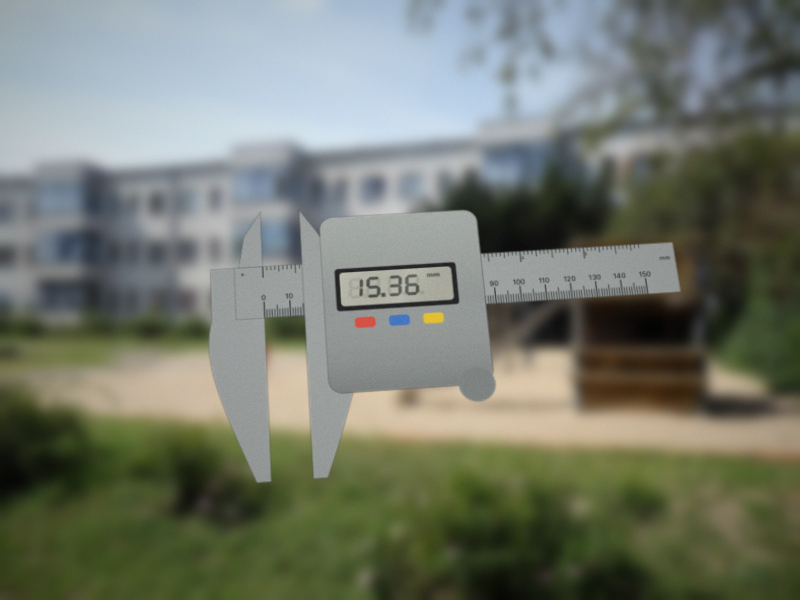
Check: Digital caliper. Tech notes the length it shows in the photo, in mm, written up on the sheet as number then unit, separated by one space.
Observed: 15.36 mm
